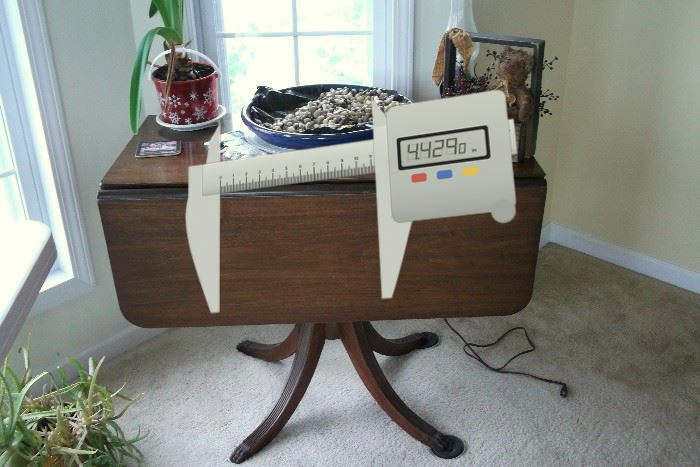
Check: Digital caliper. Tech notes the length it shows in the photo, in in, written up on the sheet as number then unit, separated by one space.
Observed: 4.4290 in
